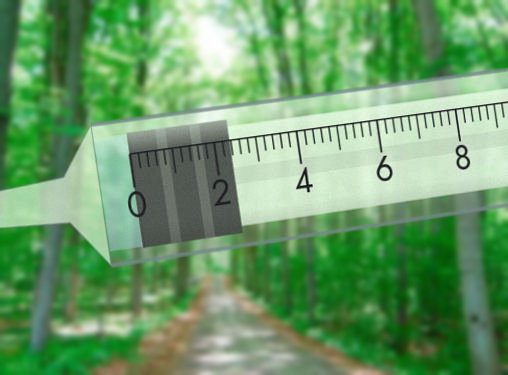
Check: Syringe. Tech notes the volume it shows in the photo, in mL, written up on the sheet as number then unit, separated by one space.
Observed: 0 mL
